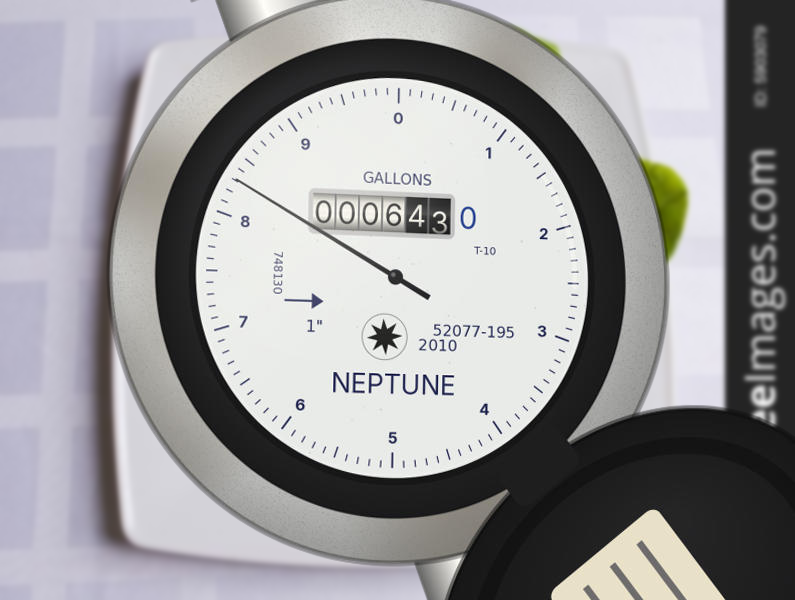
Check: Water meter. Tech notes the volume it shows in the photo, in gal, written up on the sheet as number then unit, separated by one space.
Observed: 6428.3 gal
